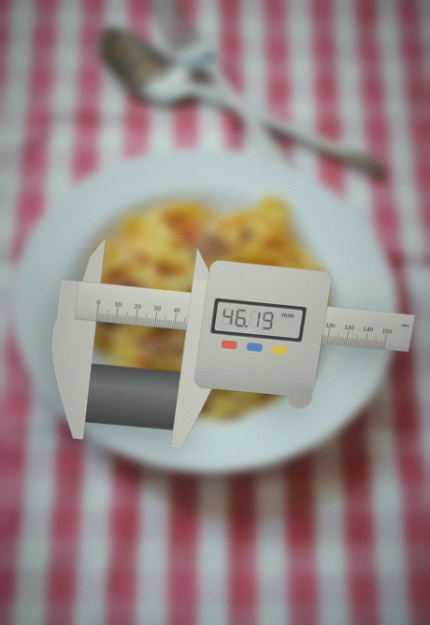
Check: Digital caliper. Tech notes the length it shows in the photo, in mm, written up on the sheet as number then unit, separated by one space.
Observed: 46.19 mm
